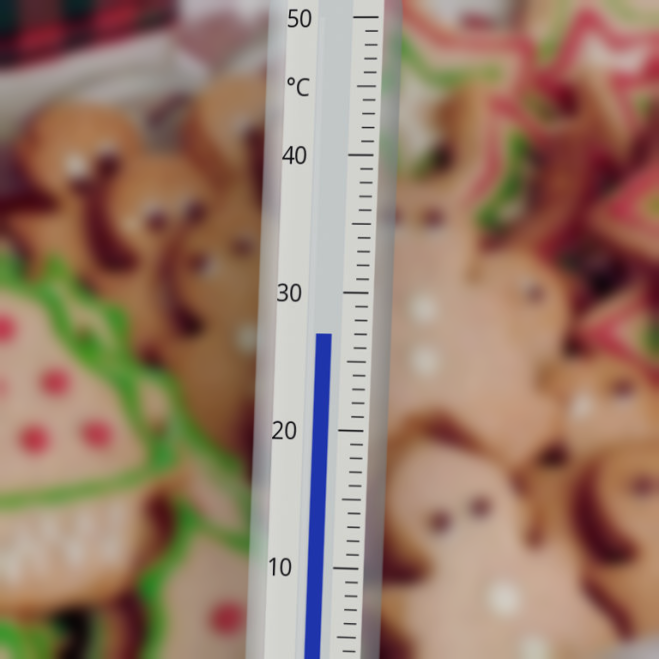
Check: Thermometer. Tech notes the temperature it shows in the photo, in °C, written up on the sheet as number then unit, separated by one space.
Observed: 27 °C
